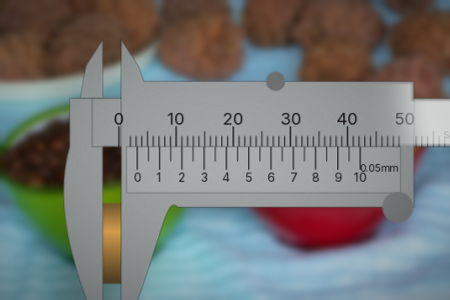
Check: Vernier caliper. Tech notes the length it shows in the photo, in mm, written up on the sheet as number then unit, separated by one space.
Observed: 3.2 mm
